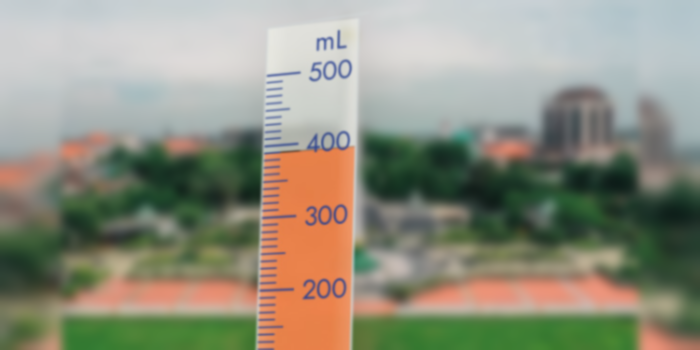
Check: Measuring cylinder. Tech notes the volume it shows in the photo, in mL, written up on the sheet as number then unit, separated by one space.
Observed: 390 mL
